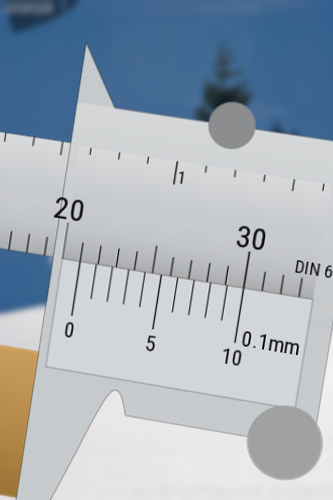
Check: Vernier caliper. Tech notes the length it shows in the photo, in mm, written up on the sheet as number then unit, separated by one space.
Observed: 21.0 mm
